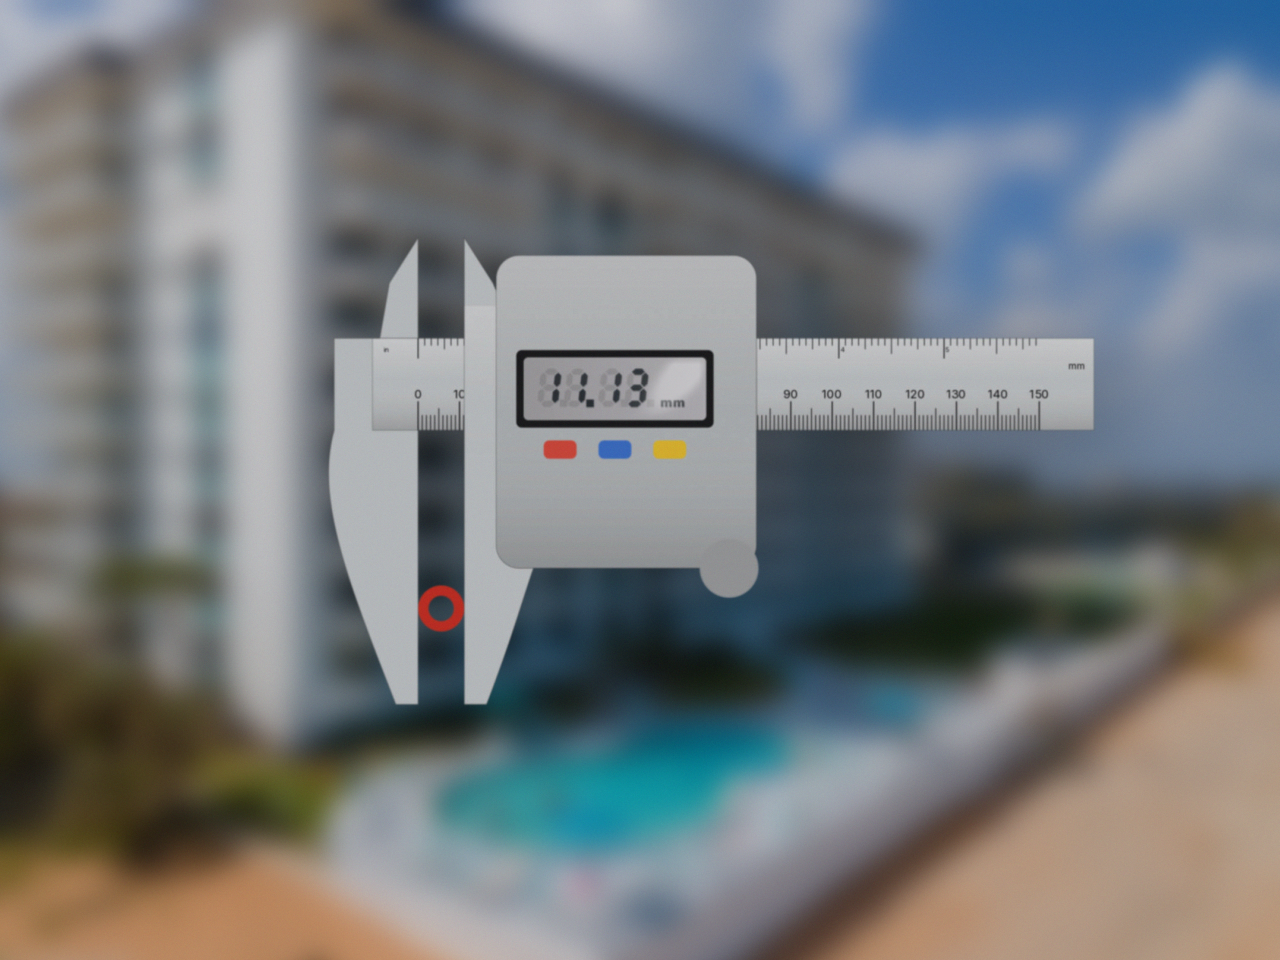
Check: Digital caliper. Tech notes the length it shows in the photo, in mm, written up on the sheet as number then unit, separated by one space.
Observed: 11.13 mm
